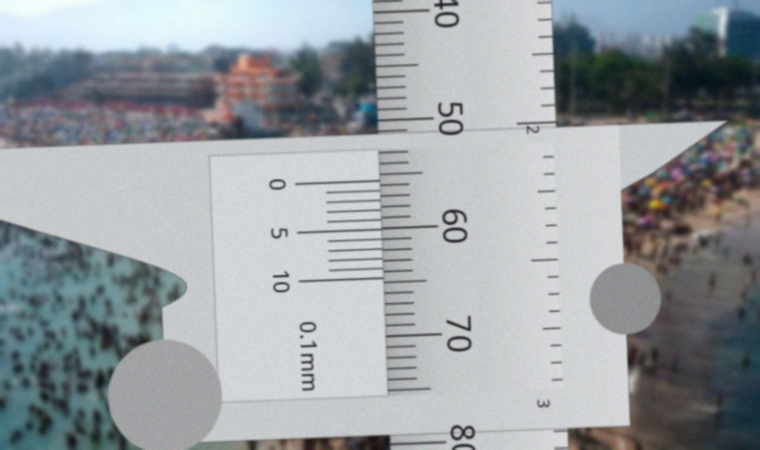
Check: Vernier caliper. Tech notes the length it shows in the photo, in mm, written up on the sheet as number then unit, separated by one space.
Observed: 55.6 mm
